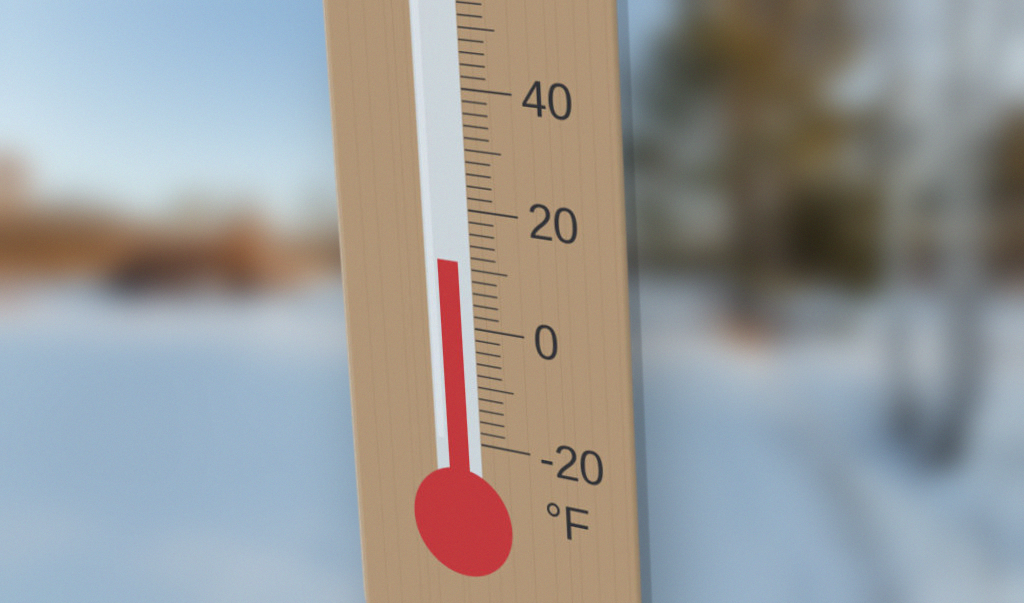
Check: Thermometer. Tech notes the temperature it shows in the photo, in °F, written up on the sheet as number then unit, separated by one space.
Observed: 11 °F
